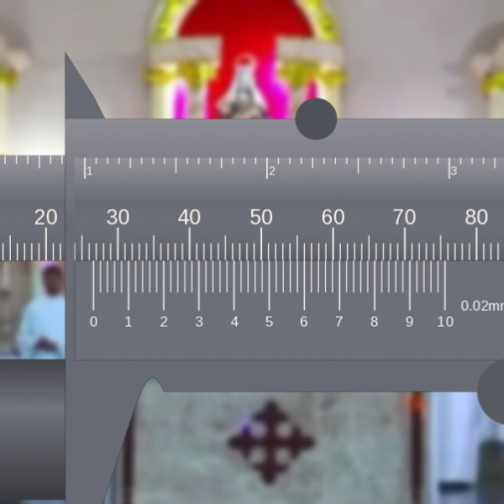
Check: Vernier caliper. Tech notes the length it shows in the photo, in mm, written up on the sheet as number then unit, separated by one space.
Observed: 26.6 mm
